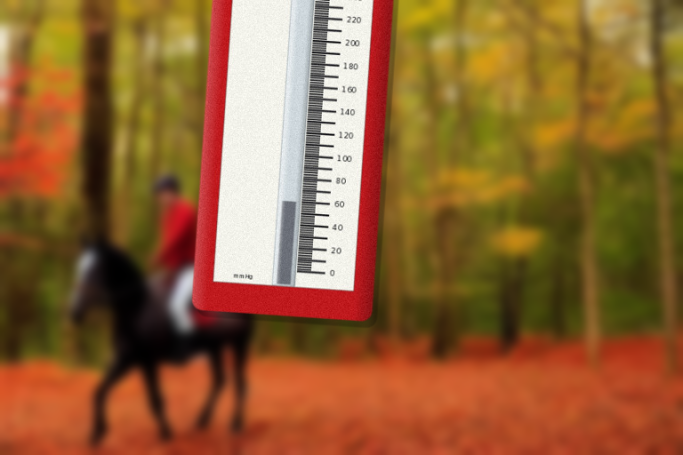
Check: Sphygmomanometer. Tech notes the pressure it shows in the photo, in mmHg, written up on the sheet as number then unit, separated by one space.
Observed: 60 mmHg
